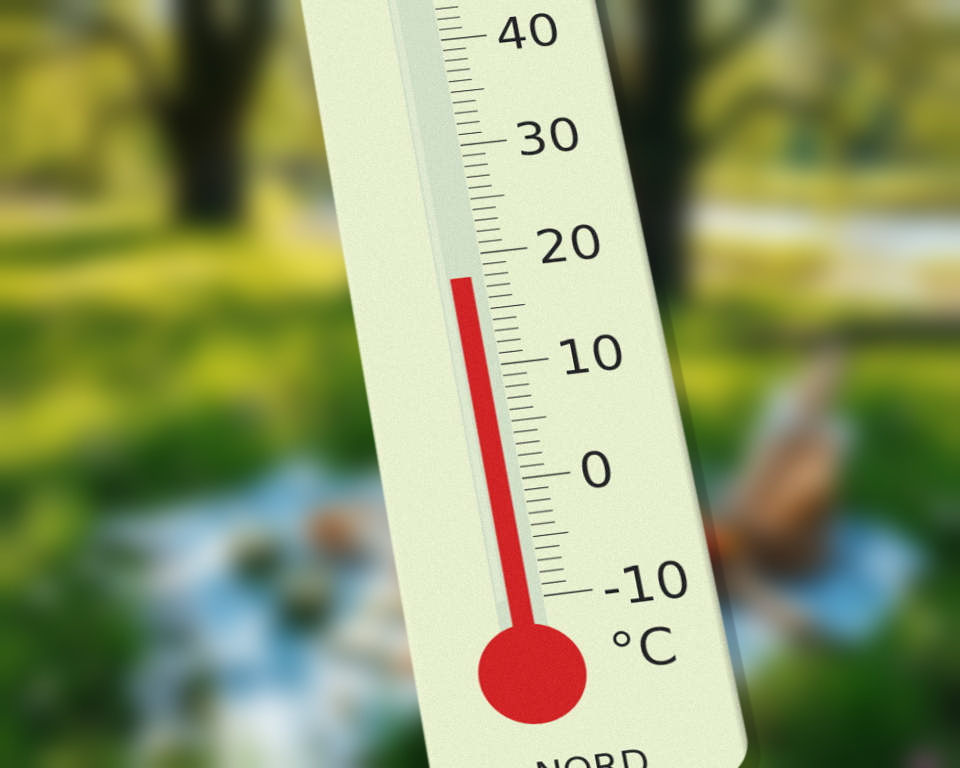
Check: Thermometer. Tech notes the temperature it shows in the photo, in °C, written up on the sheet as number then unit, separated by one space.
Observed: 18 °C
